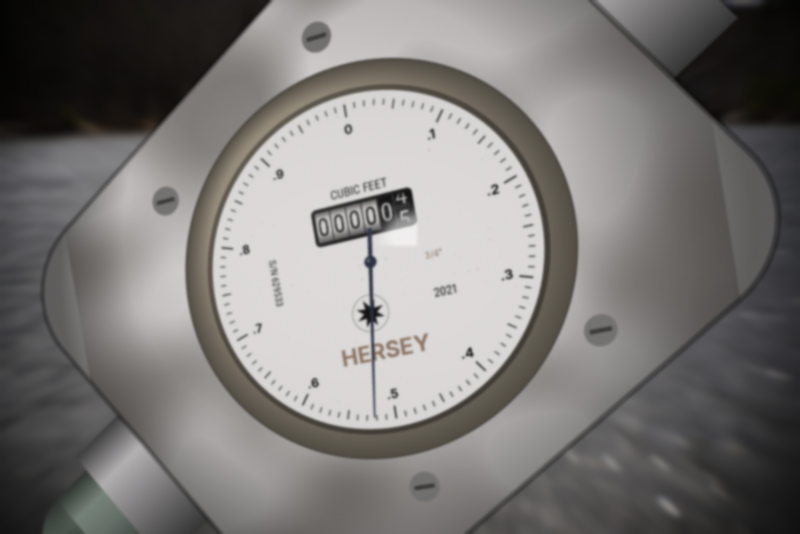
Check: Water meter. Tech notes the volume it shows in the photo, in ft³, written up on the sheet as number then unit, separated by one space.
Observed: 4.52 ft³
